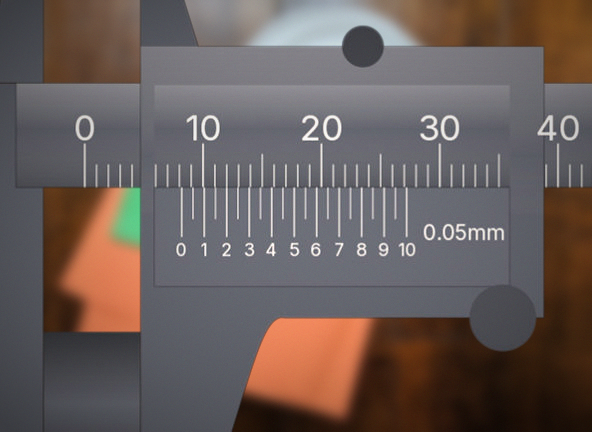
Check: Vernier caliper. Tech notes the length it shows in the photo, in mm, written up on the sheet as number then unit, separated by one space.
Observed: 8.2 mm
